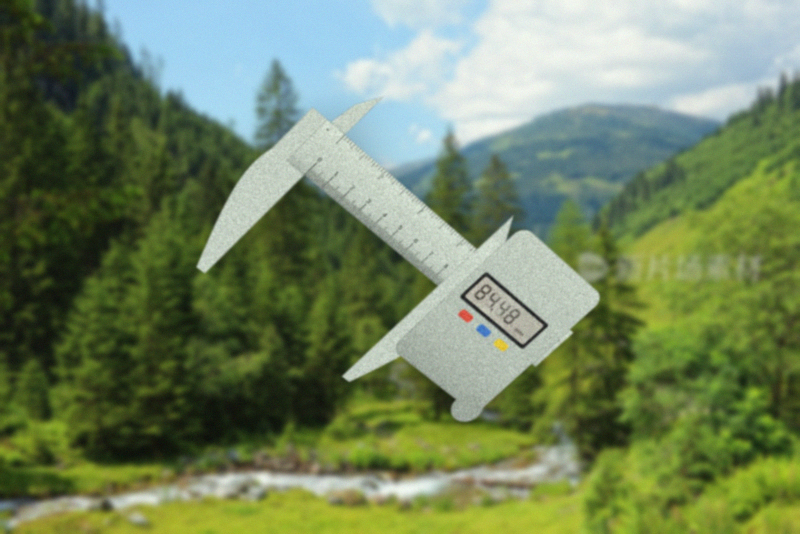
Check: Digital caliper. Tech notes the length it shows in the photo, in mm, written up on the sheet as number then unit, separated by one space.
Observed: 84.48 mm
